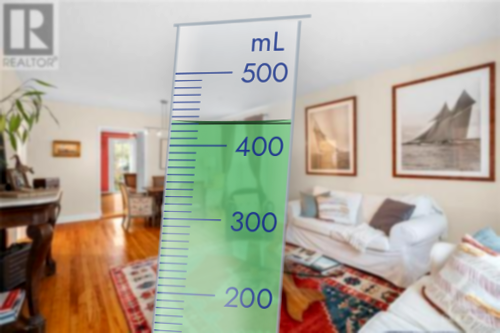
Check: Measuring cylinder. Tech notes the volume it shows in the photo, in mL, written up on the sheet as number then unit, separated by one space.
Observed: 430 mL
